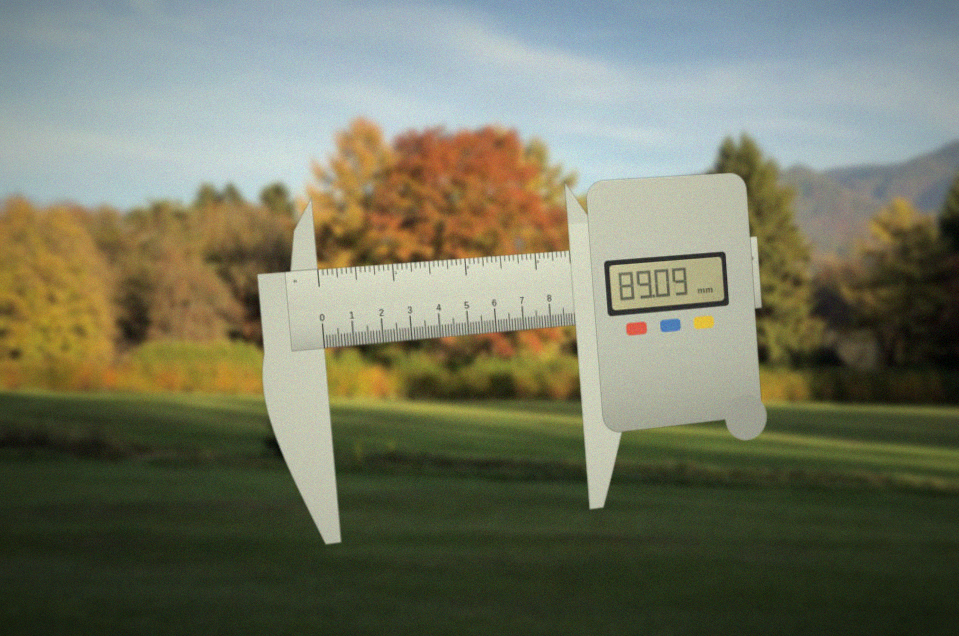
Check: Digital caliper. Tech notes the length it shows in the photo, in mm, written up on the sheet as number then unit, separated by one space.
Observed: 89.09 mm
